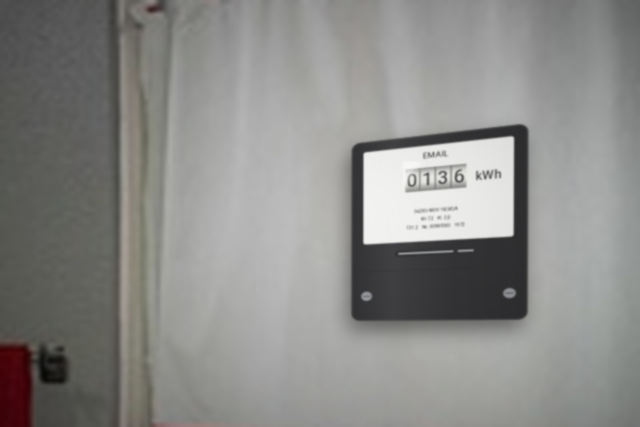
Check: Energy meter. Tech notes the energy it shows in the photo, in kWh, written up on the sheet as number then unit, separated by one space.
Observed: 136 kWh
